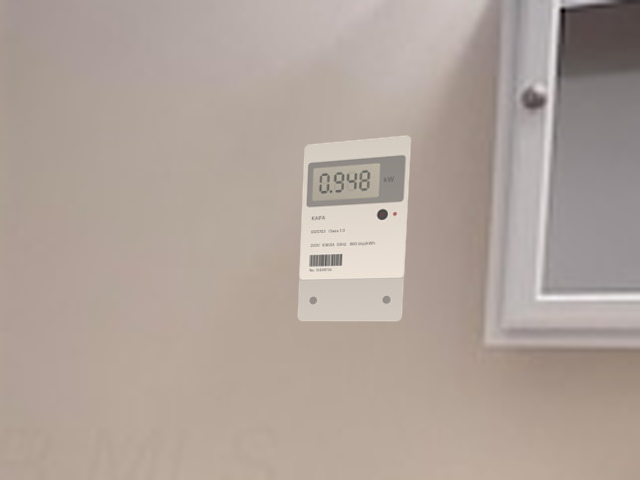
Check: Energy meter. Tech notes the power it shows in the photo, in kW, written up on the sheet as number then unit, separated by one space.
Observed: 0.948 kW
